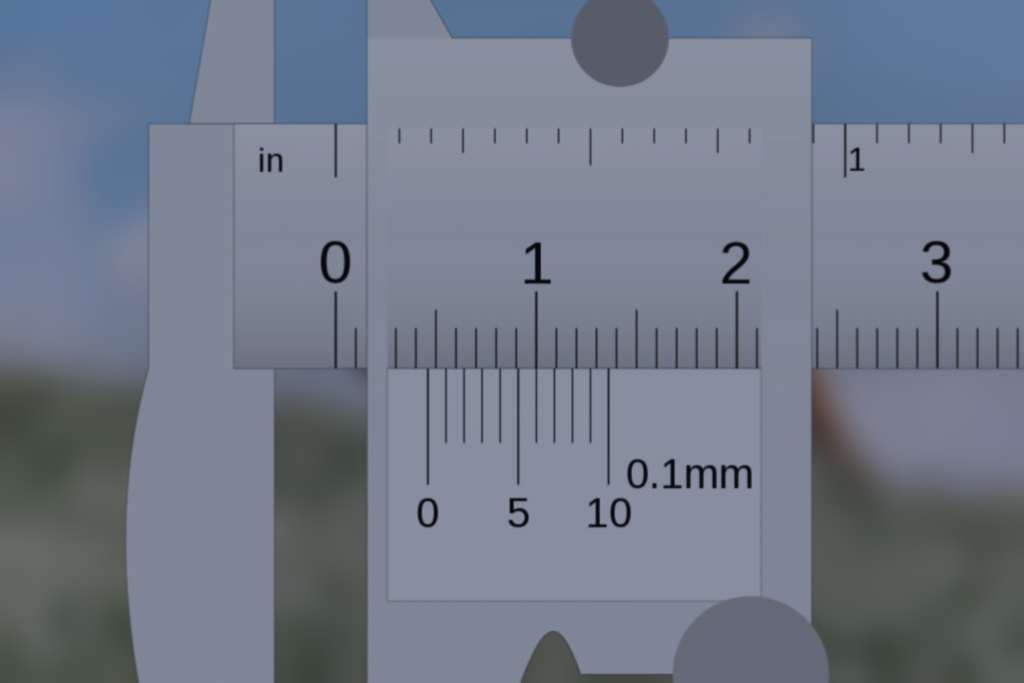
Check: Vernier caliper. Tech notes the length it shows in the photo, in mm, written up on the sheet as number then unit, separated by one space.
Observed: 4.6 mm
